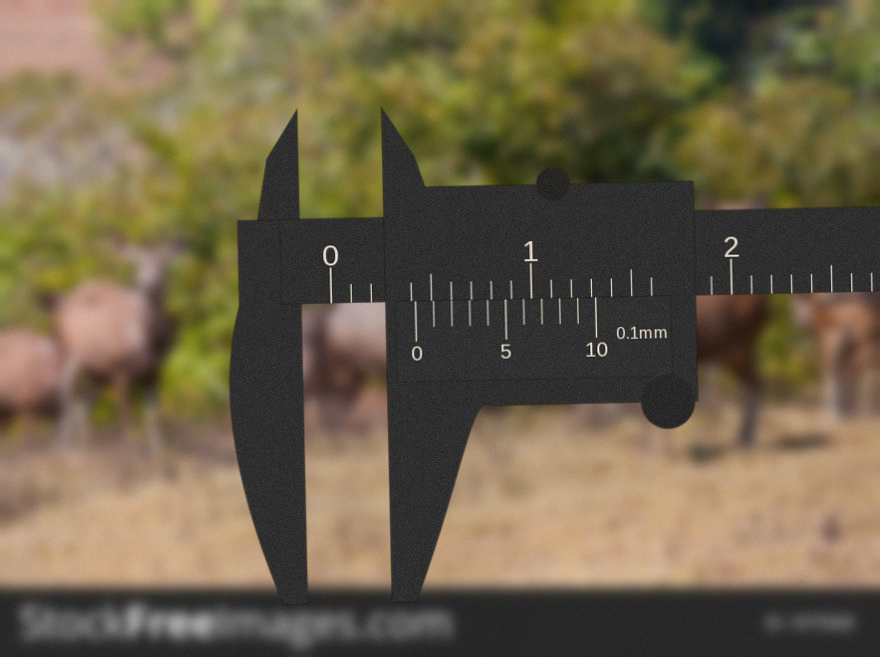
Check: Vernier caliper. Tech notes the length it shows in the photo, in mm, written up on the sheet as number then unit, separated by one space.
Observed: 4.2 mm
